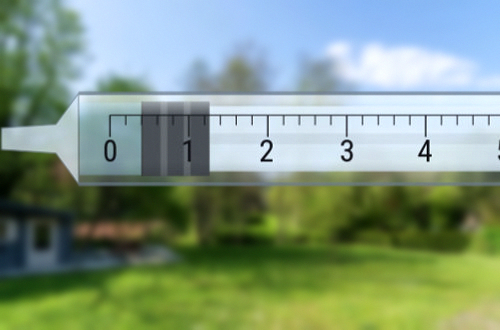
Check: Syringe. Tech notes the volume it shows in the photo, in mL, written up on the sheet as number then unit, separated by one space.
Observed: 0.4 mL
